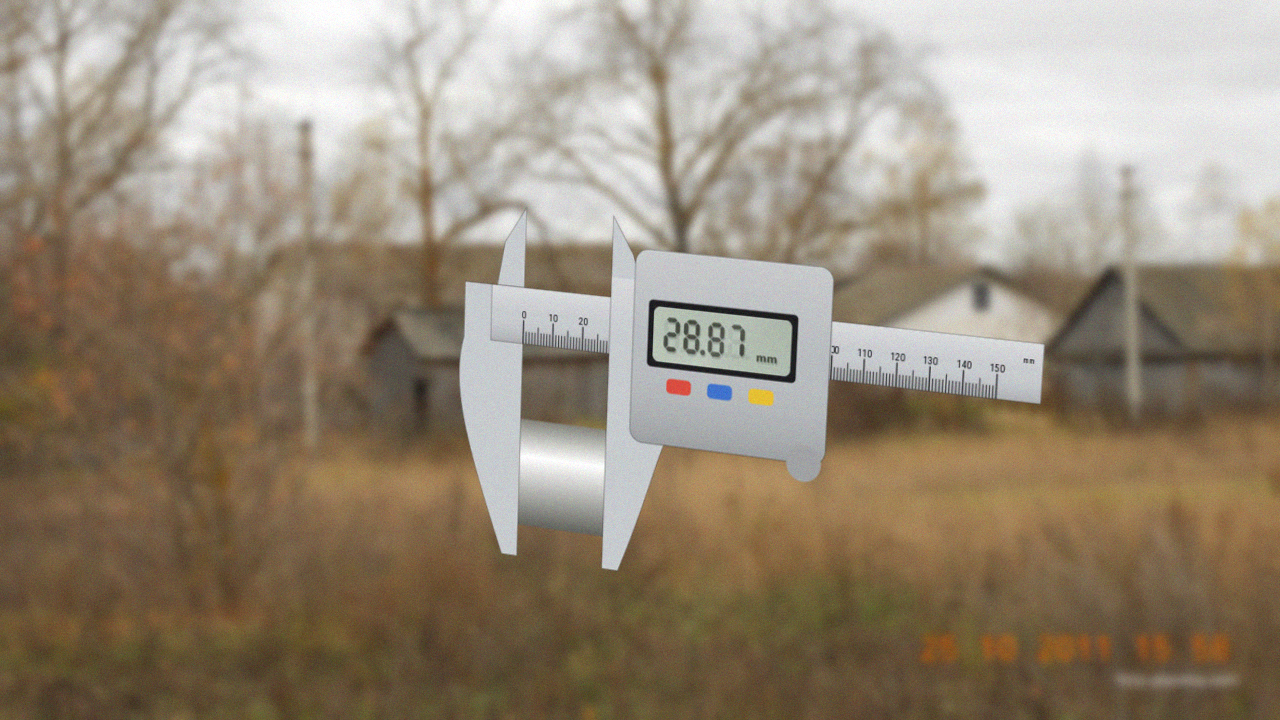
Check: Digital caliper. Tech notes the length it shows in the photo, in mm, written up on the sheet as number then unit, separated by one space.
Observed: 28.87 mm
